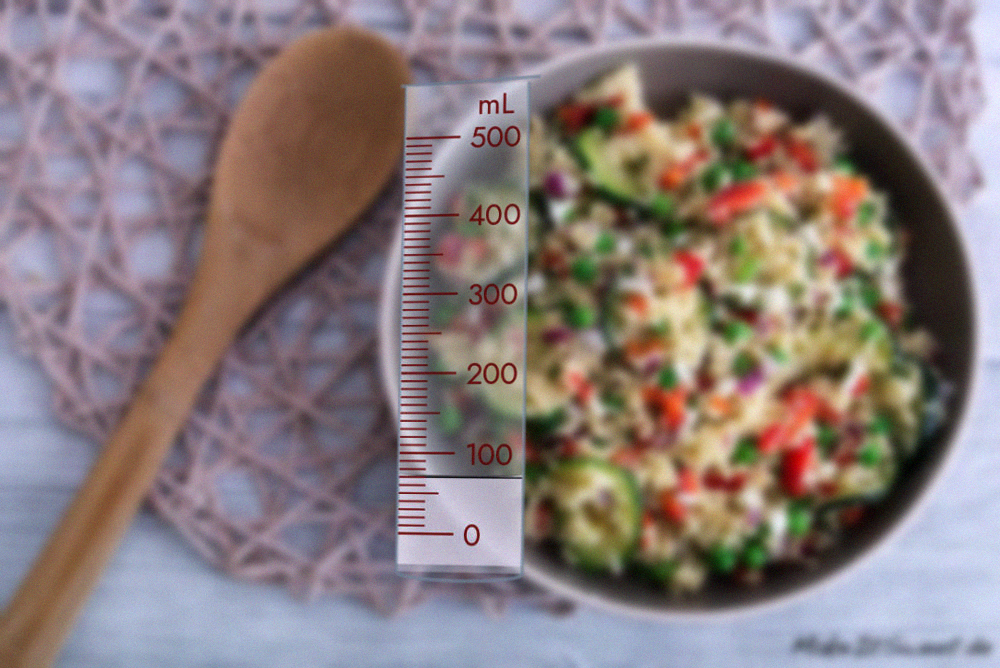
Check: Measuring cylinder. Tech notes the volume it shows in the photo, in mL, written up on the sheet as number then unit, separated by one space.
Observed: 70 mL
